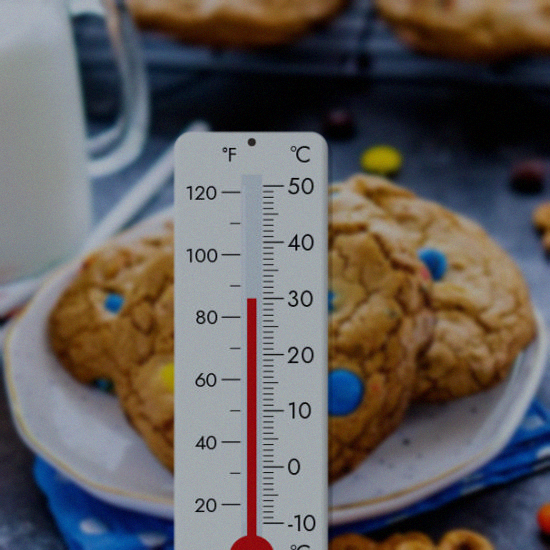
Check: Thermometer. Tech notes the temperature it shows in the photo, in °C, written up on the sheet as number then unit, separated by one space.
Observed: 30 °C
